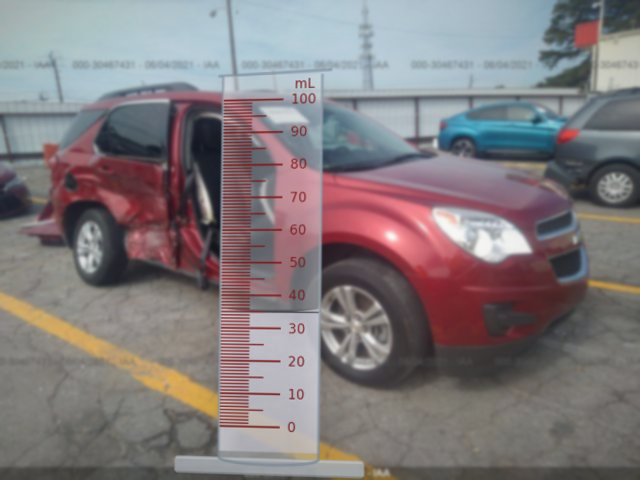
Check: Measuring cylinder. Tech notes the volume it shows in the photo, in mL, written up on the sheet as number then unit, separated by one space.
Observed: 35 mL
